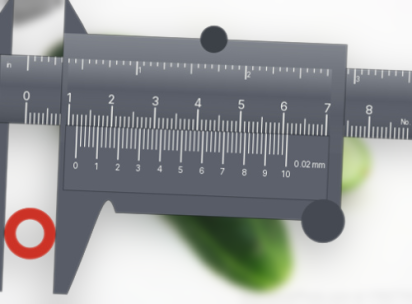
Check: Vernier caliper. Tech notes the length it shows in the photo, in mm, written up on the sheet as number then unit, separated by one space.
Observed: 12.0 mm
